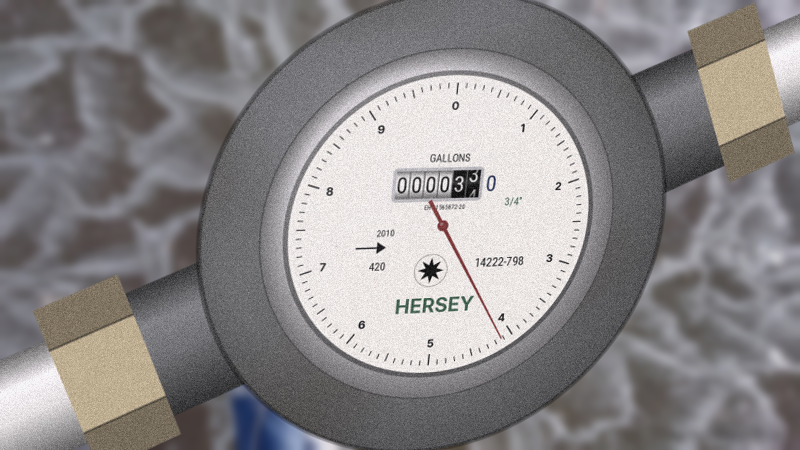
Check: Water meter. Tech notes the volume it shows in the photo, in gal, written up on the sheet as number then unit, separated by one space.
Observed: 334.1 gal
